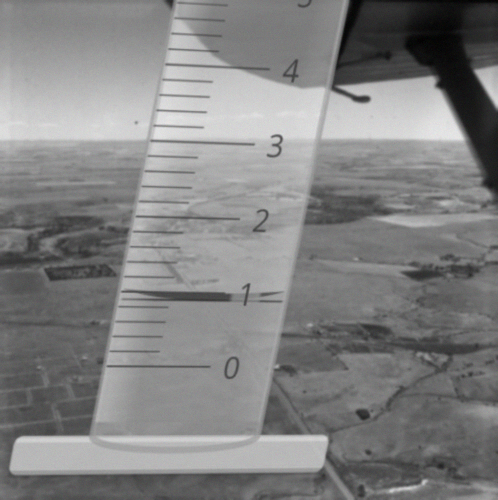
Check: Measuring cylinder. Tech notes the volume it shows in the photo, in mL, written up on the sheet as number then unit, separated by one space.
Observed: 0.9 mL
